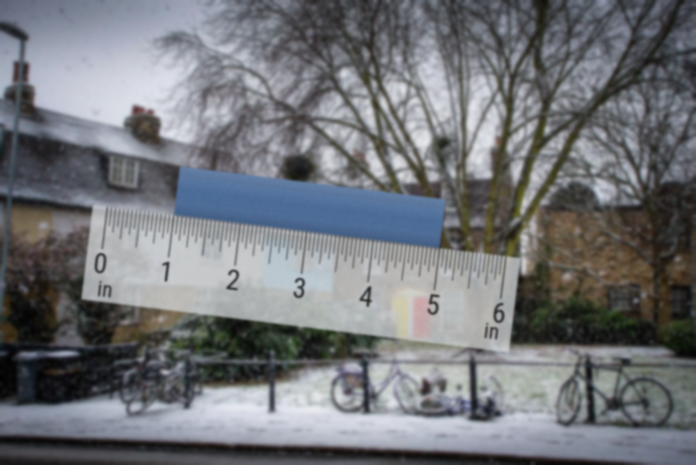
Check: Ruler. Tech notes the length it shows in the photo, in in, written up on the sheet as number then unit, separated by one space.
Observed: 4 in
